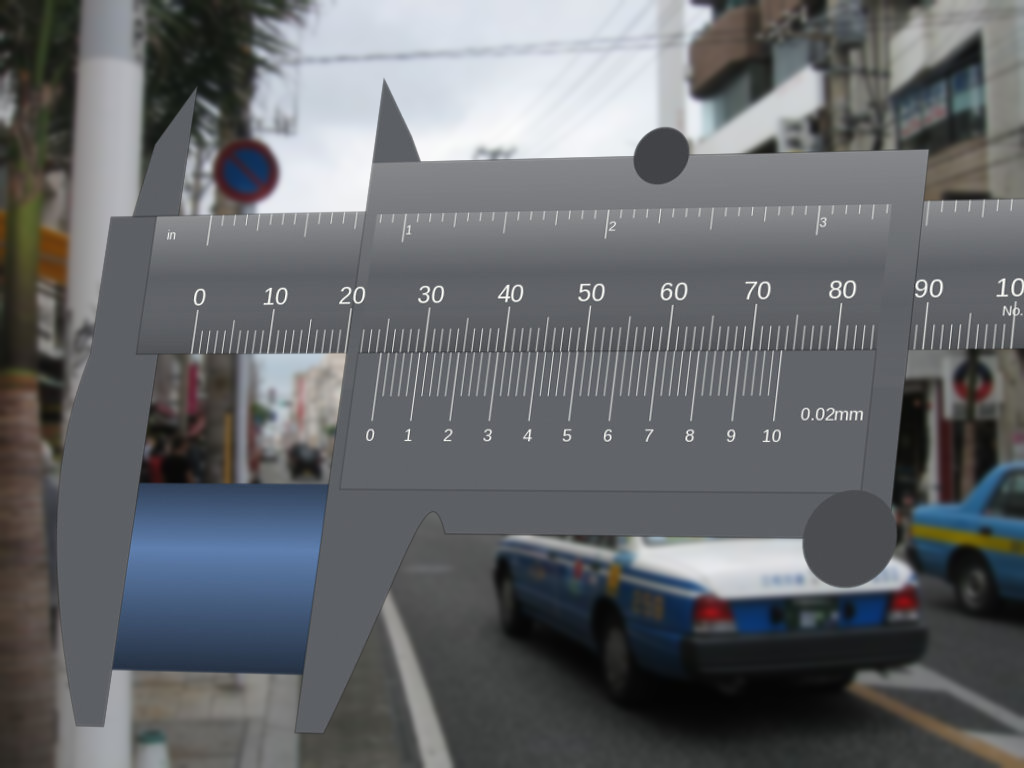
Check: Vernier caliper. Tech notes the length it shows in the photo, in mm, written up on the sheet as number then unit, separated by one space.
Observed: 24.6 mm
